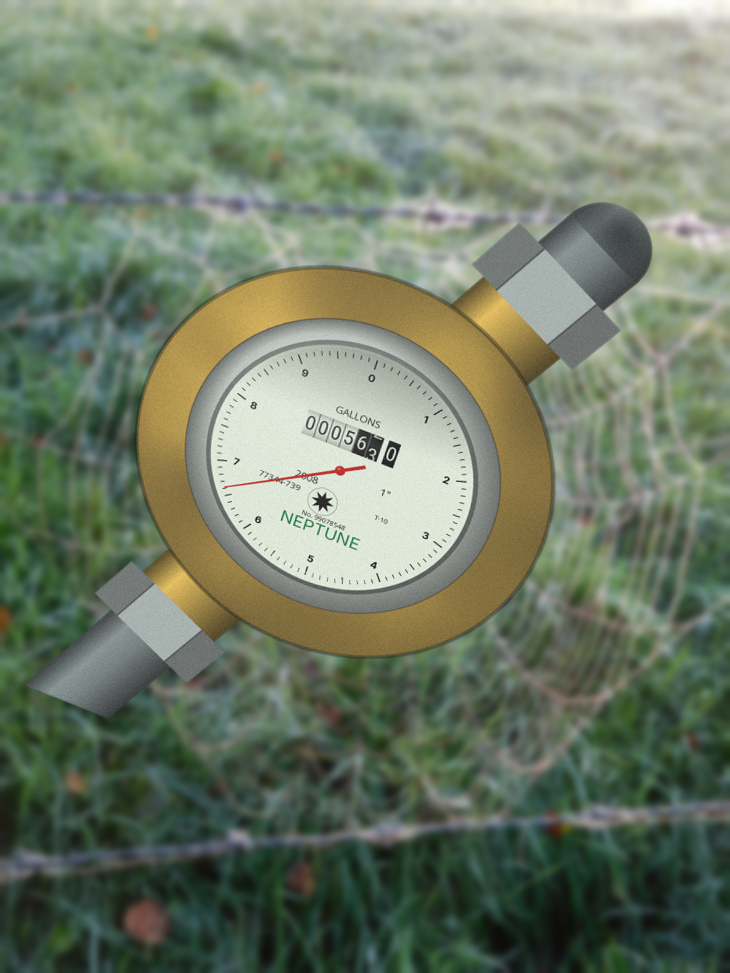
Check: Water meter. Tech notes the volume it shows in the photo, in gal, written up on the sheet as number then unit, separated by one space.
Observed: 5626.6 gal
